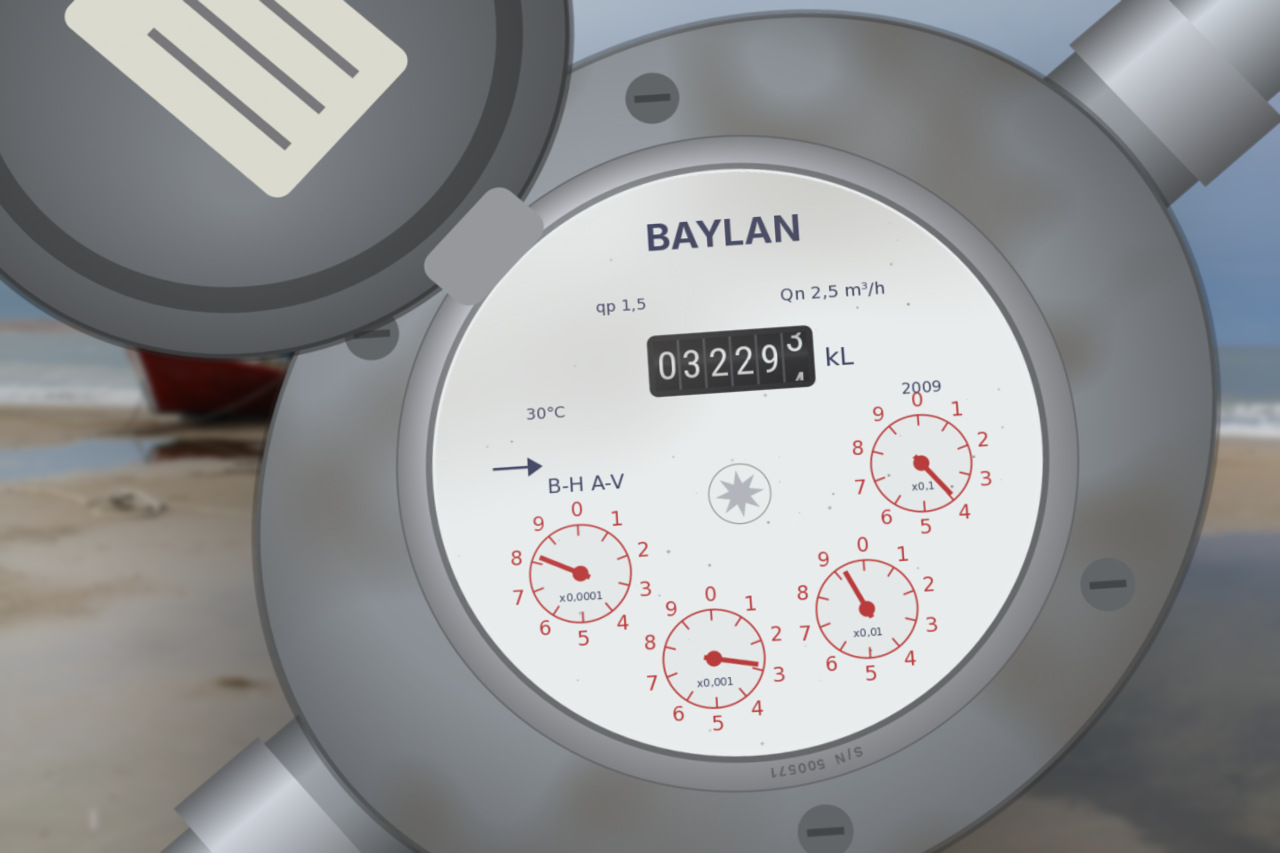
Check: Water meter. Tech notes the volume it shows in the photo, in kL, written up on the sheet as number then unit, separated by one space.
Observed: 32293.3928 kL
